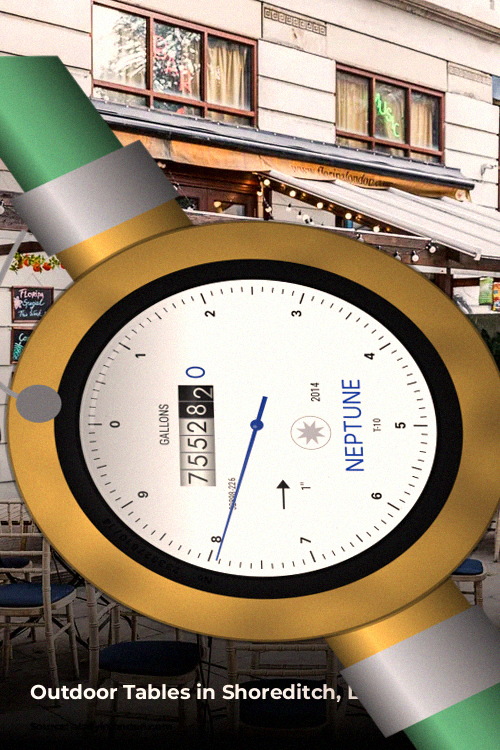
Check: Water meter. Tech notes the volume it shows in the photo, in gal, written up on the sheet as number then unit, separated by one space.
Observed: 7552817.9 gal
